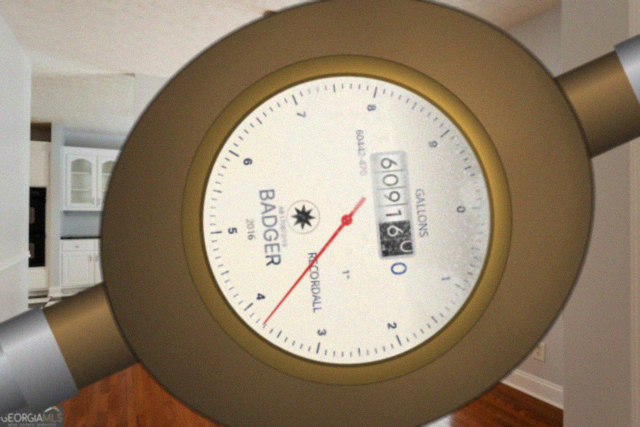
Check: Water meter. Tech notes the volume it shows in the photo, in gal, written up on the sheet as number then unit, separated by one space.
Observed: 6091603.7 gal
